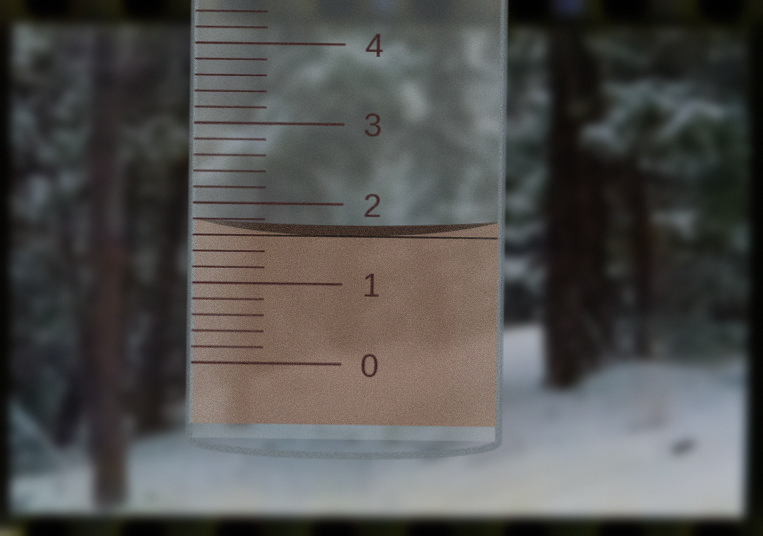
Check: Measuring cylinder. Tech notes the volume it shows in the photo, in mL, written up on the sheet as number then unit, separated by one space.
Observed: 1.6 mL
